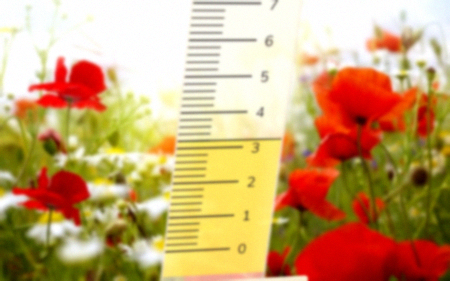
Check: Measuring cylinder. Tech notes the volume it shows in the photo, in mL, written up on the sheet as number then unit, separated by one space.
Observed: 3.2 mL
